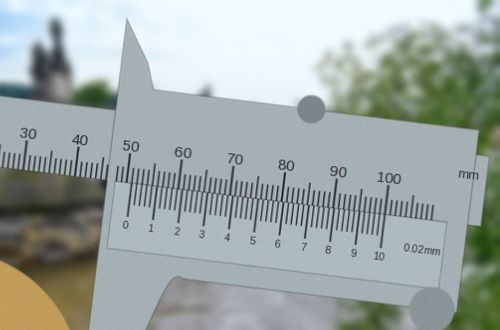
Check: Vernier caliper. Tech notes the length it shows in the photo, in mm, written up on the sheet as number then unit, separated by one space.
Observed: 51.0 mm
